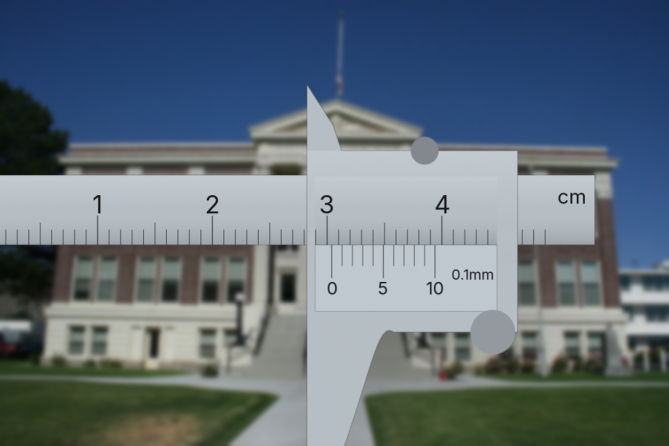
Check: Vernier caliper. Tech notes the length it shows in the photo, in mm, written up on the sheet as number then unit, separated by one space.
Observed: 30.4 mm
